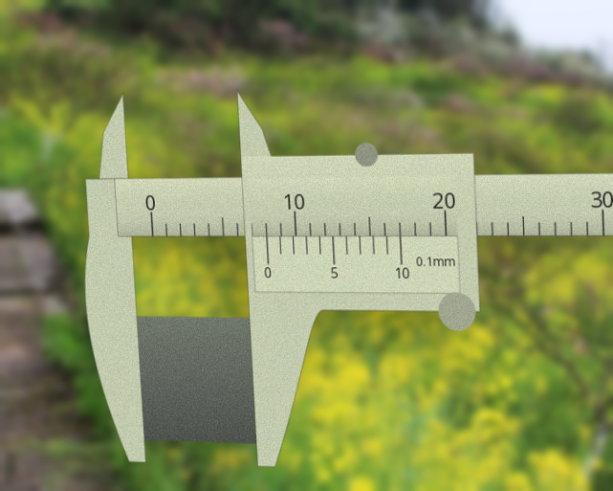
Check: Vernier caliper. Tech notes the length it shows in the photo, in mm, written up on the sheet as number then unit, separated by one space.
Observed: 8.0 mm
